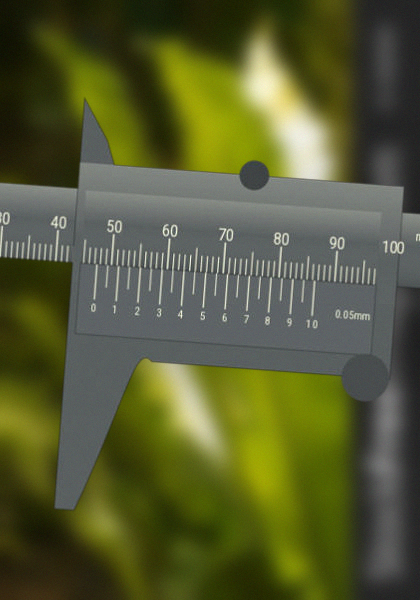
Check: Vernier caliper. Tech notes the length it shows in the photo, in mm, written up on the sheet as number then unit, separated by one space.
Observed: 47.4 mm
